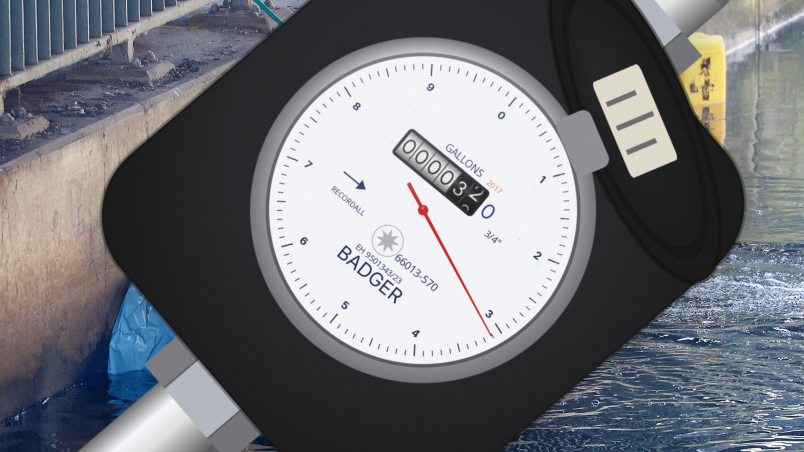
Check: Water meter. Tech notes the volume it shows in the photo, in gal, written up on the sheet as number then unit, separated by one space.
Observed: 323.1 gal
